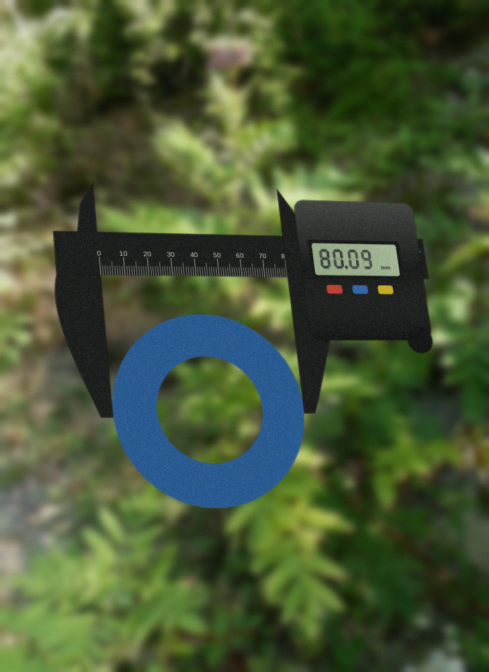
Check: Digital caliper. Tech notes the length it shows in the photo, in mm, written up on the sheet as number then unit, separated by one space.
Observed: 80.09 mm
